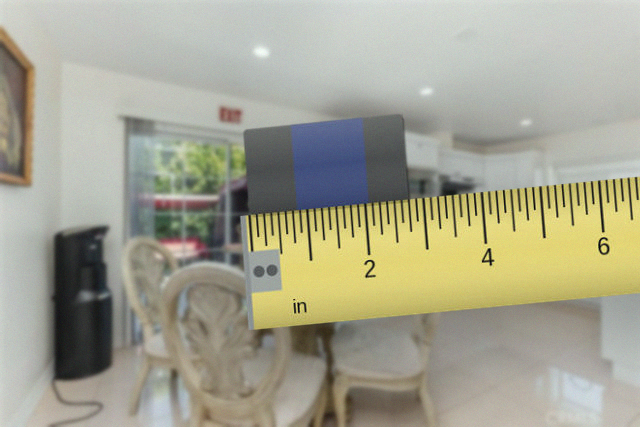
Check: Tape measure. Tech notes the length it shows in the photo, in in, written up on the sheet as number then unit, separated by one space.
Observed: 2.75 in
